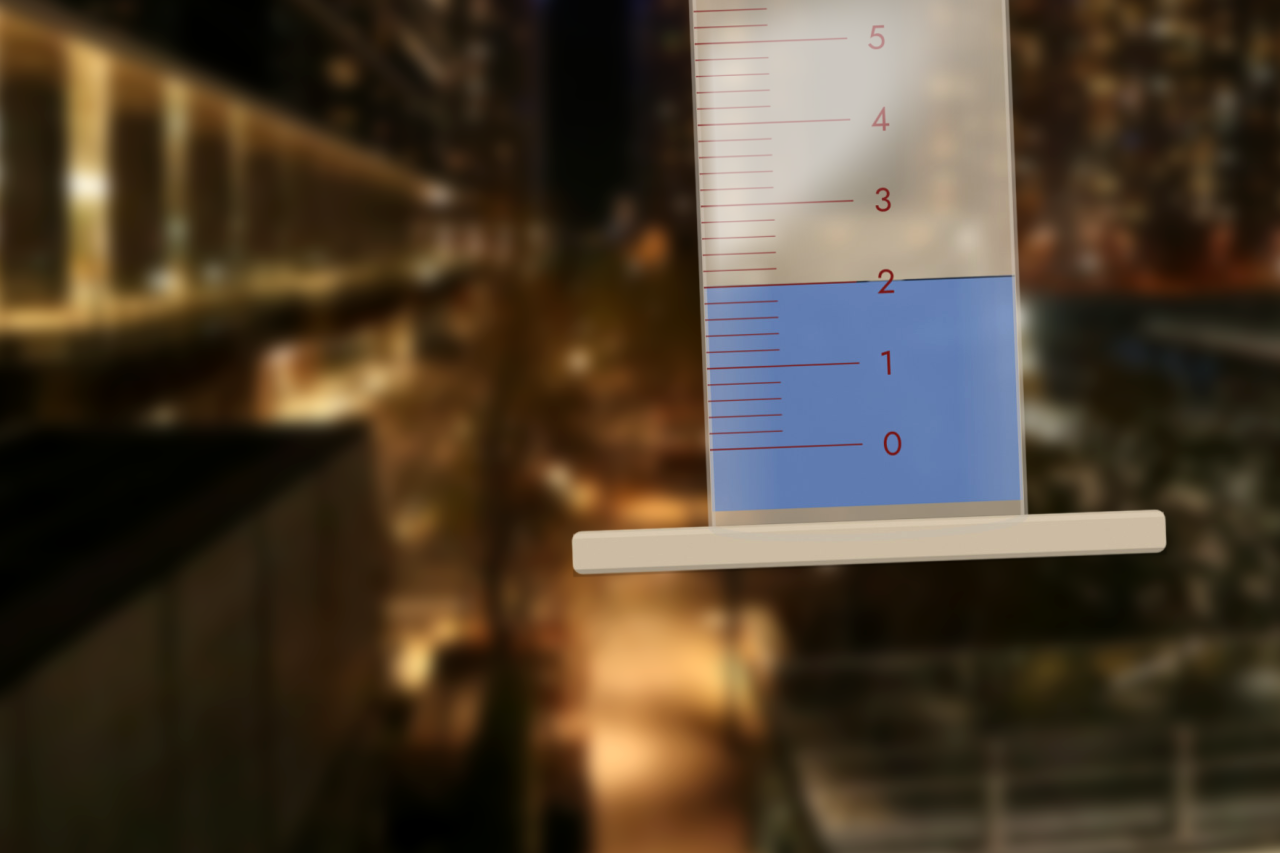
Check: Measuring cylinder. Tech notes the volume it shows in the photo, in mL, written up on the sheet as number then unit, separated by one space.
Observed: 2 mL
